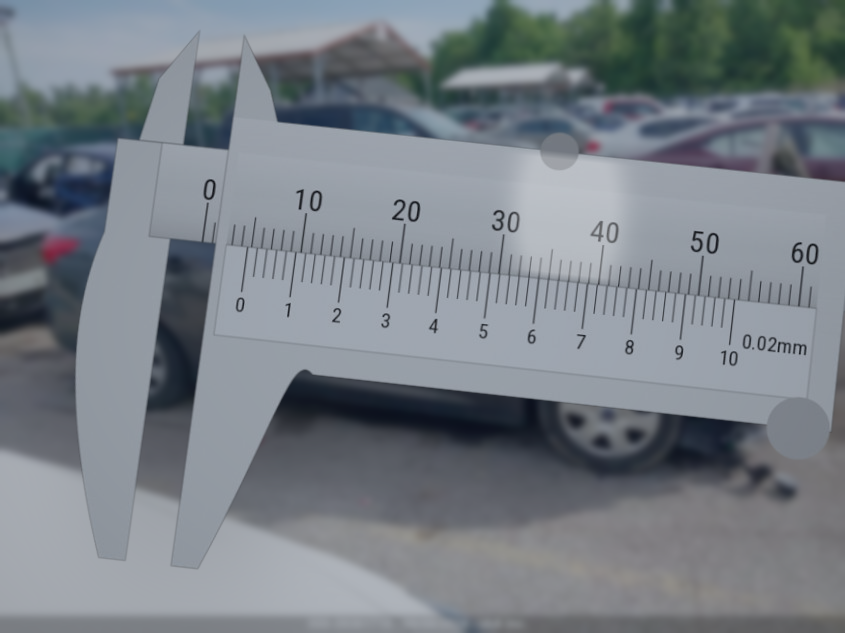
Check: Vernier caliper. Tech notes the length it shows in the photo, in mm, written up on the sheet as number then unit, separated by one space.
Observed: 4.6 mm
